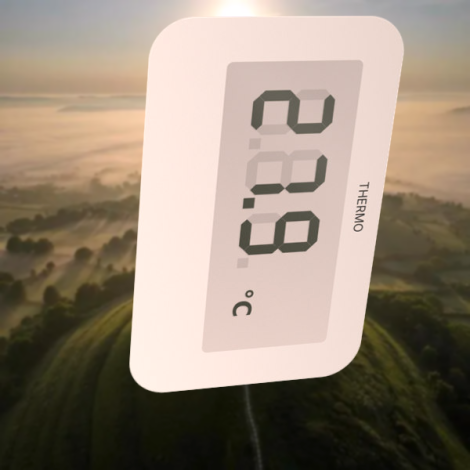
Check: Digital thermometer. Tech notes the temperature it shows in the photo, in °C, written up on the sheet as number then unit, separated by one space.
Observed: 27.9 °C
